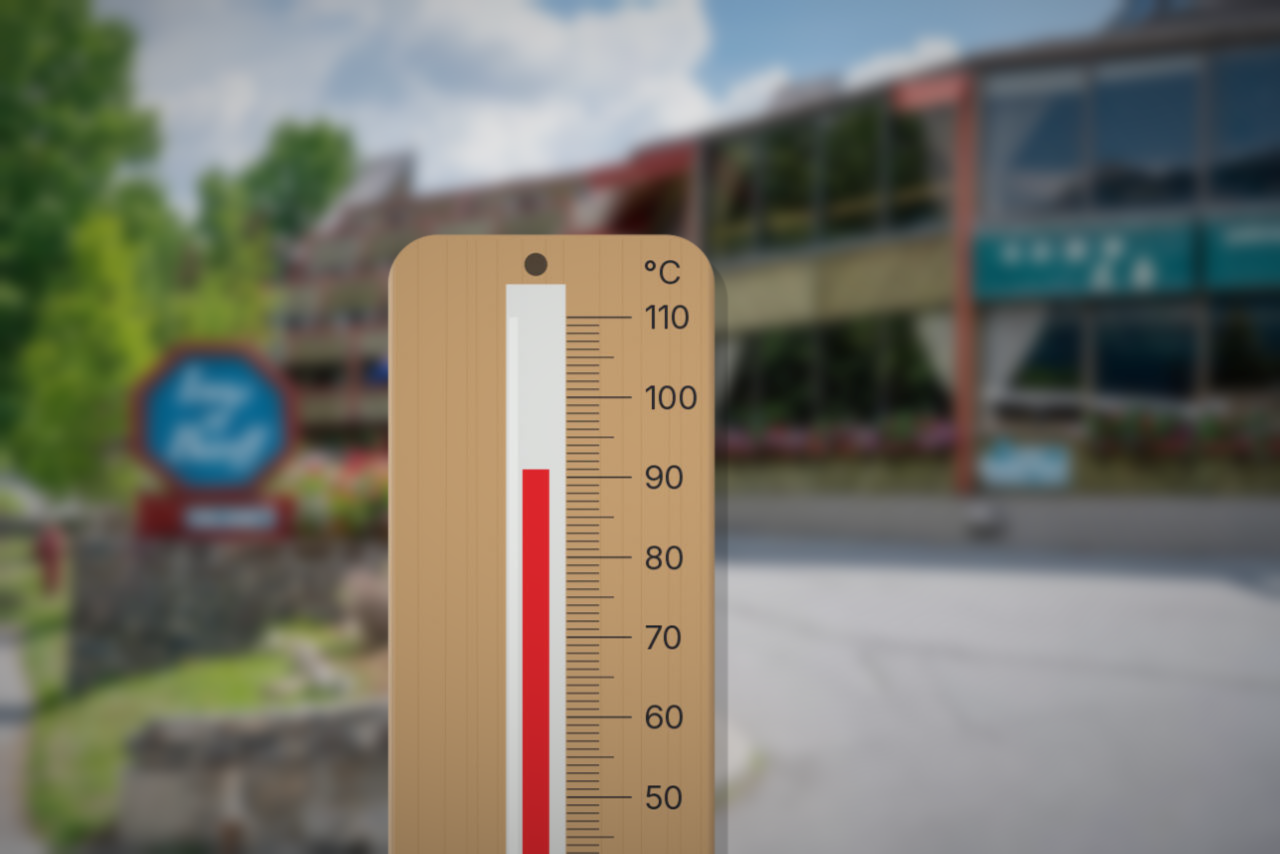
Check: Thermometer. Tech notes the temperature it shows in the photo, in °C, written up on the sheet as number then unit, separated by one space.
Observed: 91 °C
